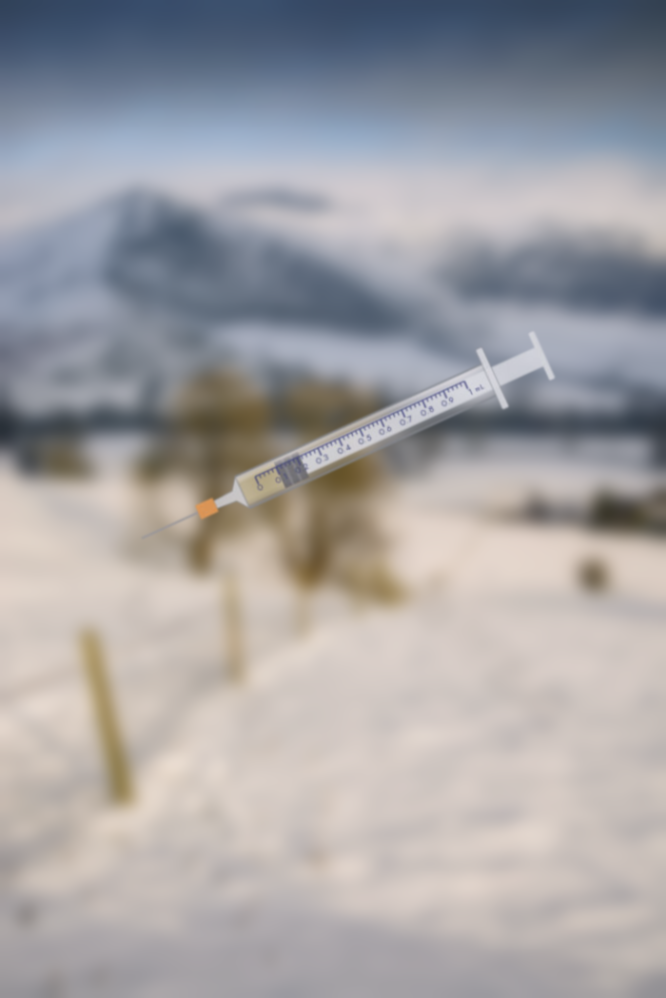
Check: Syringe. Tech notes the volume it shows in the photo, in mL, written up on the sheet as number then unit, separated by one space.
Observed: 0.1 mL
